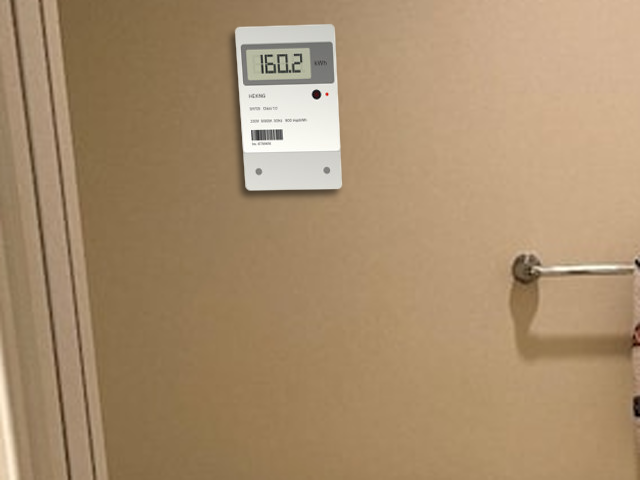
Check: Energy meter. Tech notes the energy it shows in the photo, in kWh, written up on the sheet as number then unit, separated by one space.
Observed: 160.2 kWh
